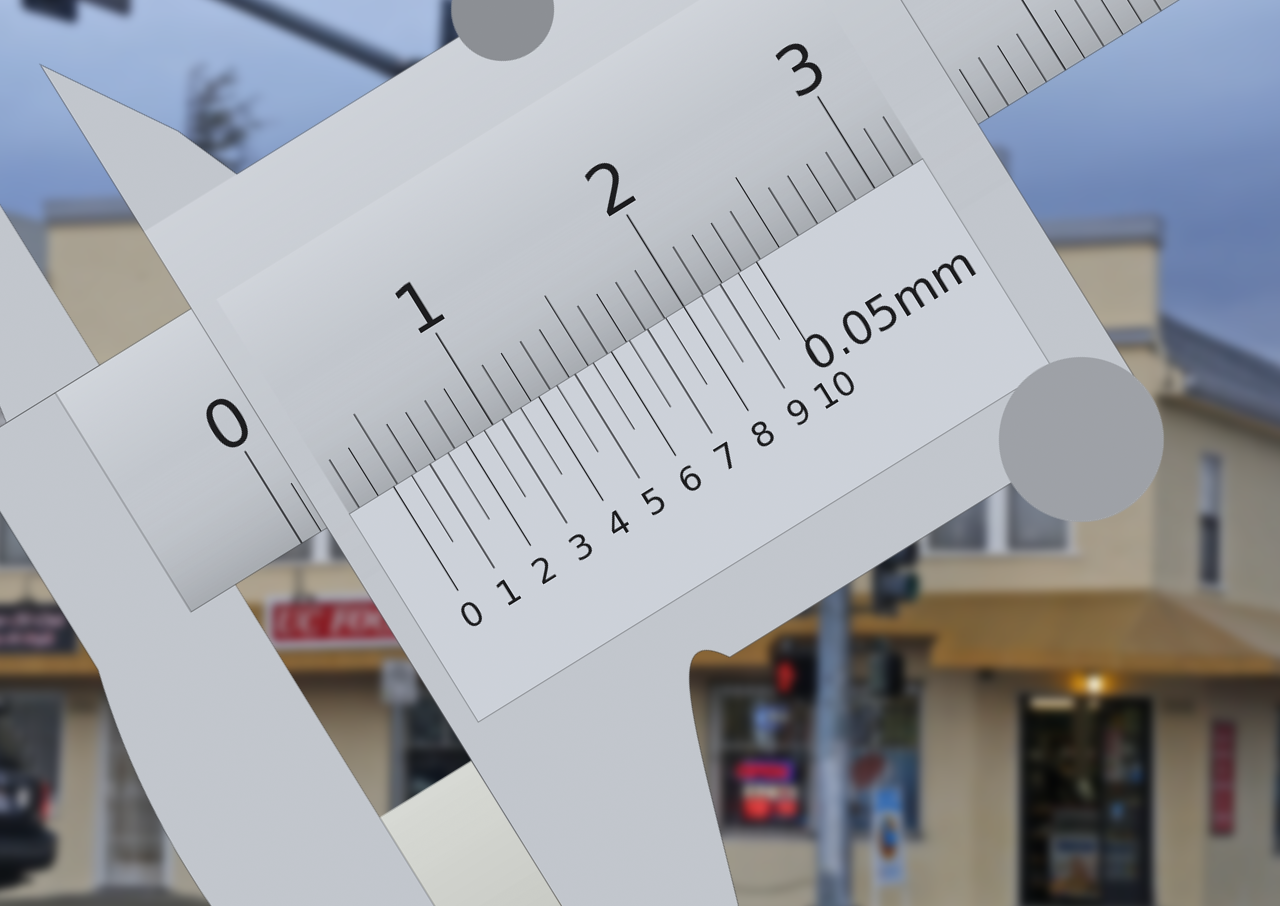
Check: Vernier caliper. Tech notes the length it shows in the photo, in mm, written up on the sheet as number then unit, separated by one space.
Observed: 4.8 mm
